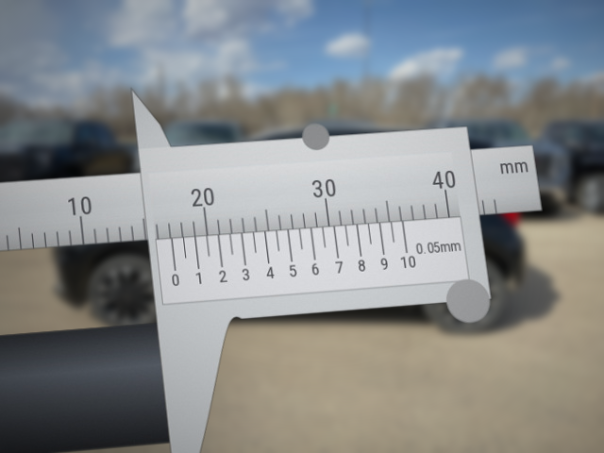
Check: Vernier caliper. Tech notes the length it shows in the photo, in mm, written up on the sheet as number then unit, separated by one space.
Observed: 17.1 mm
